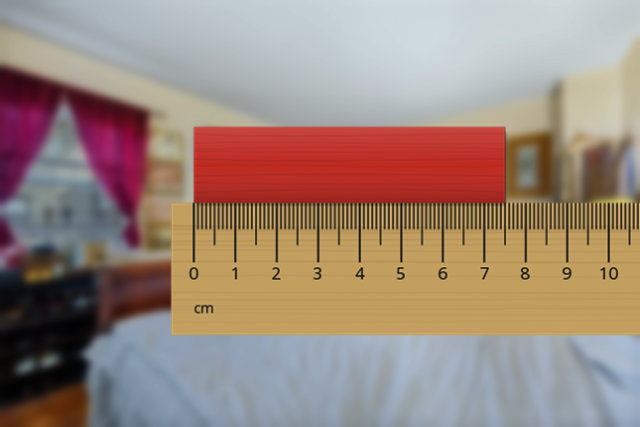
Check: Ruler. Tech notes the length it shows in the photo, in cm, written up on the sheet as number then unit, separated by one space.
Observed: 7.5 cm
